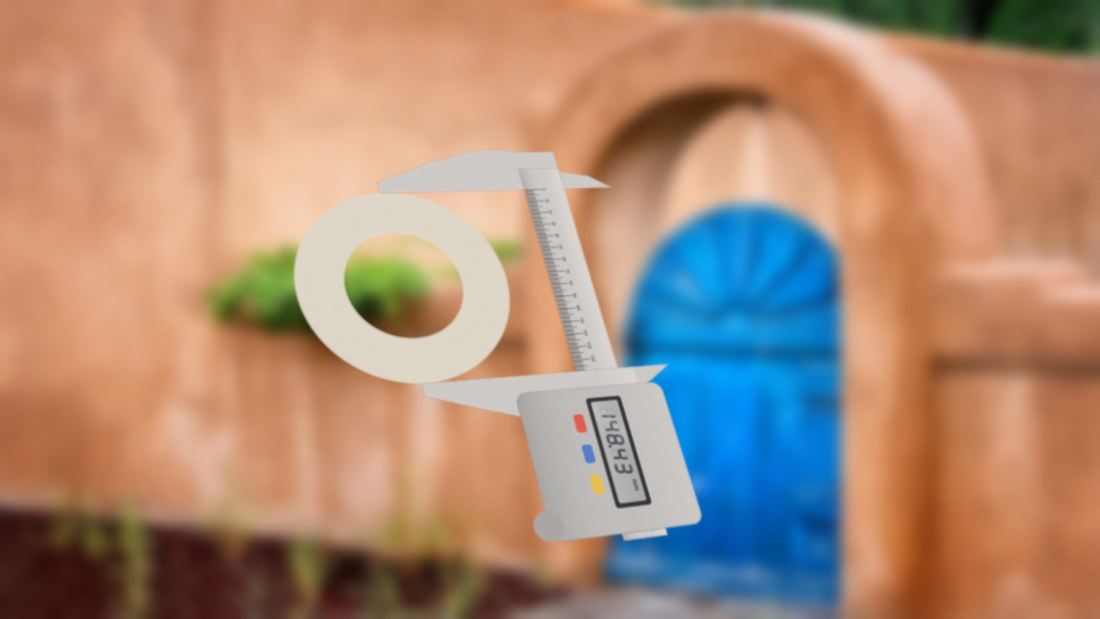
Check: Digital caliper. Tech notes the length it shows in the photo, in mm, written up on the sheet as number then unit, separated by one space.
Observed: 148.43 mm
